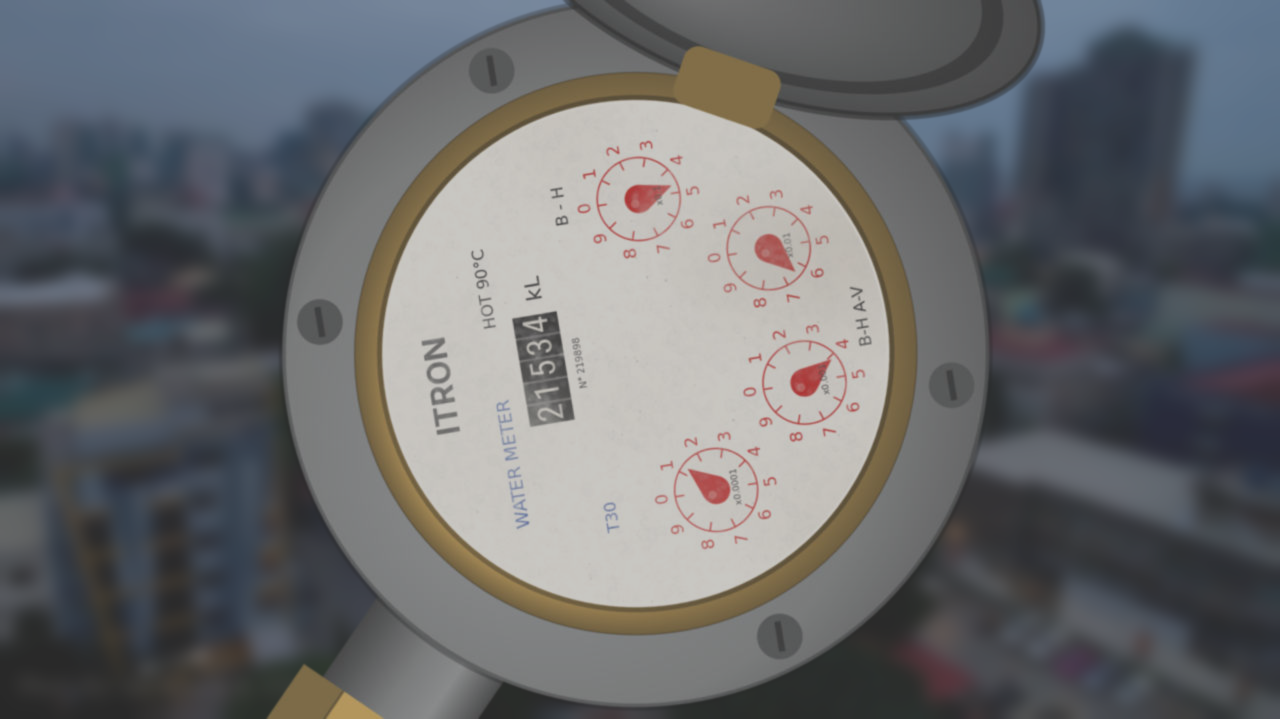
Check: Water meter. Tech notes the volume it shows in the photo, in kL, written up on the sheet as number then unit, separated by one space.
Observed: 21534.4641 kL
